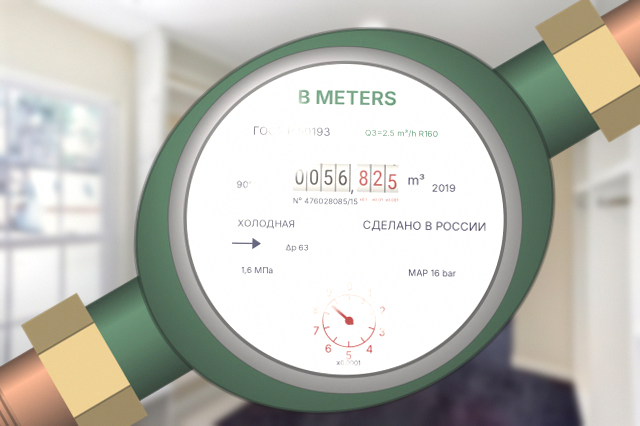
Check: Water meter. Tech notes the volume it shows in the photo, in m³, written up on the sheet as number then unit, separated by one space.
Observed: 56.8248 m³
